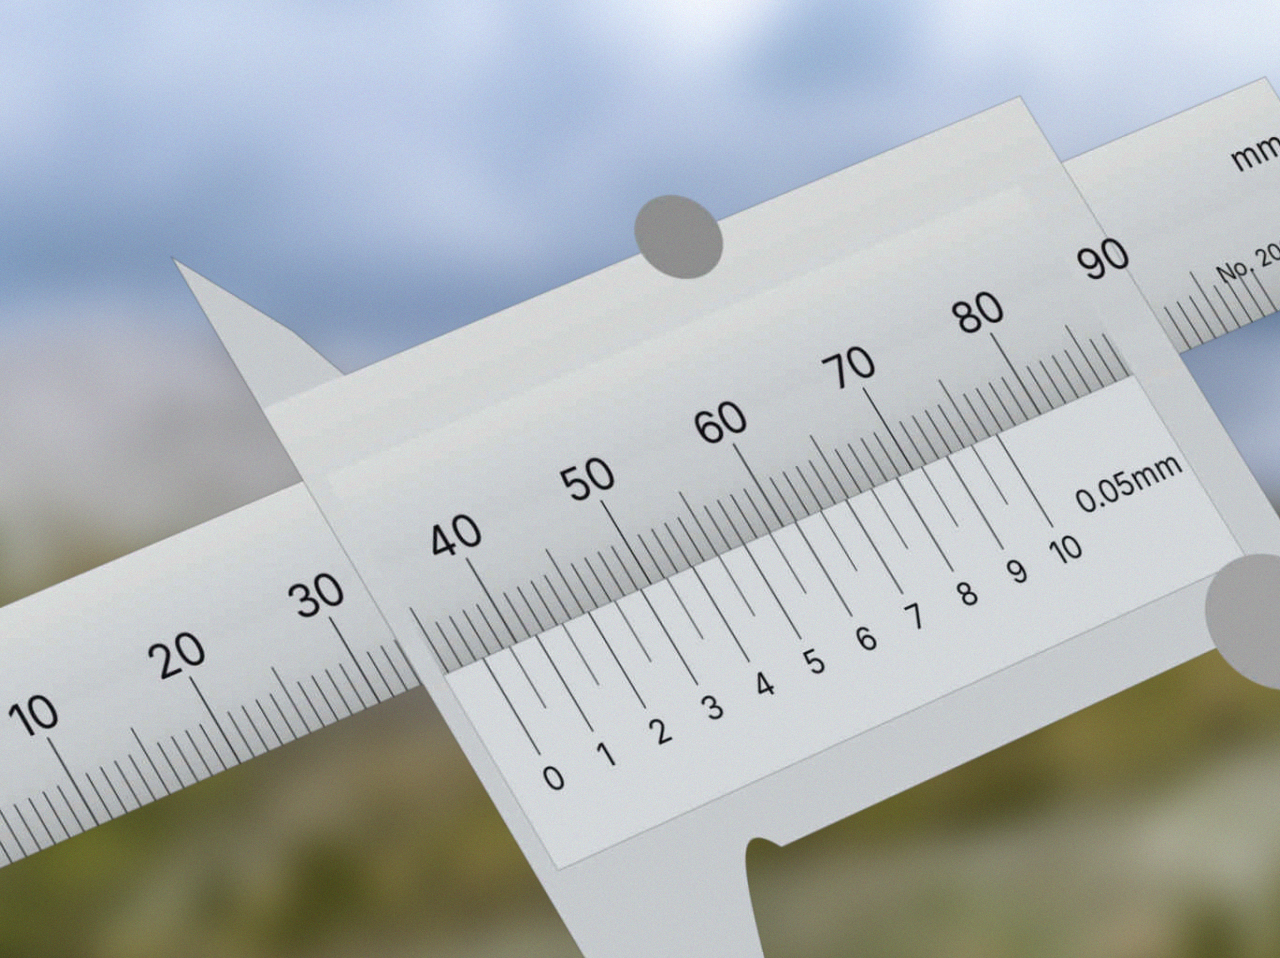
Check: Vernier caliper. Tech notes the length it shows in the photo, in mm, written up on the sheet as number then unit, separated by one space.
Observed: 37.5 mm
